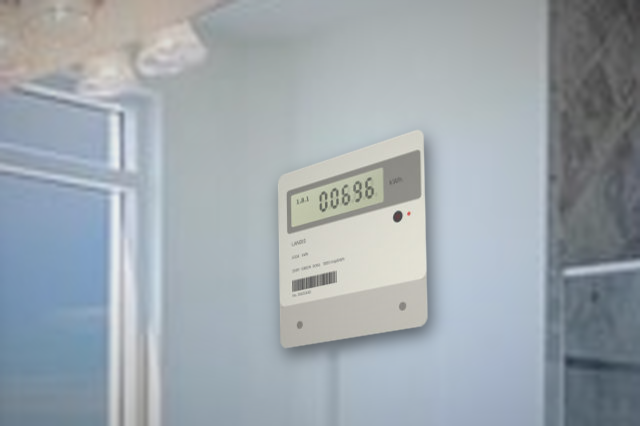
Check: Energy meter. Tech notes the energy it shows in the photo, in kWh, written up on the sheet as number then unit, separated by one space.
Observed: 696 kWh
